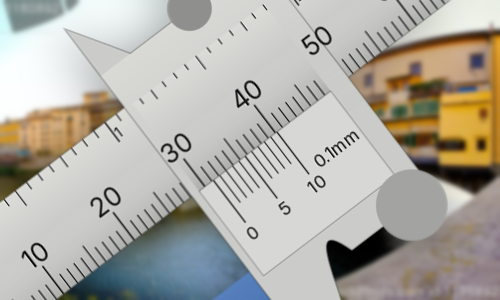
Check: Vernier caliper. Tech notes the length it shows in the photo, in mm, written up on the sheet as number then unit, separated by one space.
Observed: 31.2 mm
